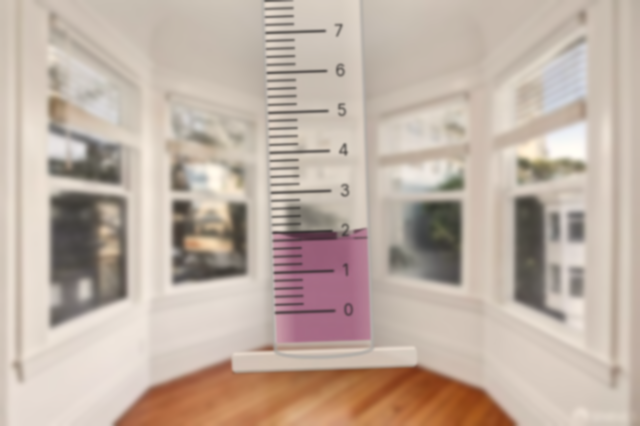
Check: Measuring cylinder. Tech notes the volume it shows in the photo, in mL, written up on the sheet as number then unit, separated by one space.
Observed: 1.8 mL
